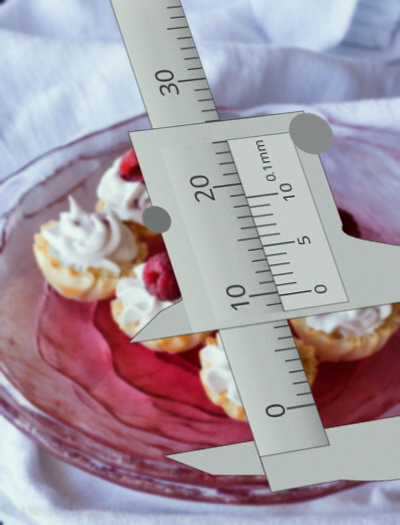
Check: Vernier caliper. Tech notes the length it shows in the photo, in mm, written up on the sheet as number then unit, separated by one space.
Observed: 9.7 mm
